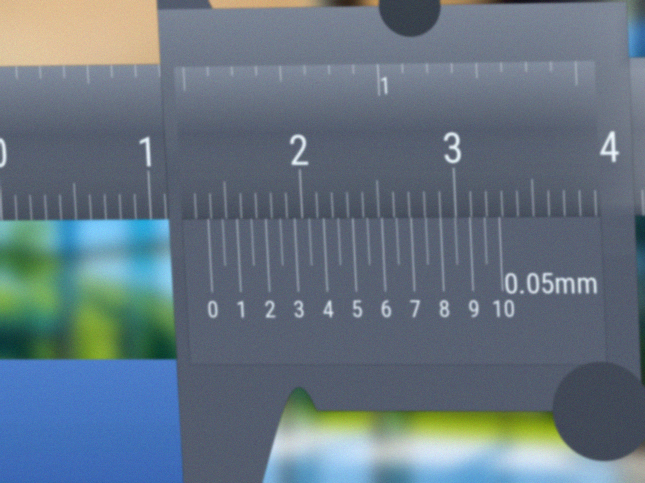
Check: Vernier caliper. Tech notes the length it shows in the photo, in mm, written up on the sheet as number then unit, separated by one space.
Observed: 13.8 mm
